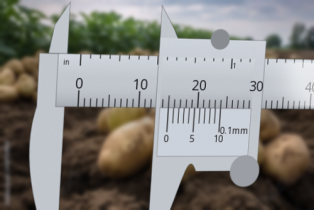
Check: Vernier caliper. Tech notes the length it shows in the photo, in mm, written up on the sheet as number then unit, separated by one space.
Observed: 15.0 mm
